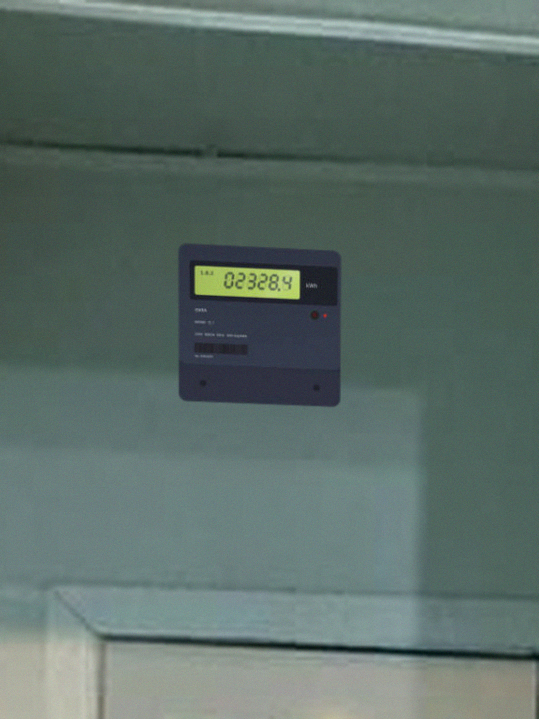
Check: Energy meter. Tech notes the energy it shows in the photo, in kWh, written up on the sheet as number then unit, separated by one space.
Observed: 2328.4 kWh
